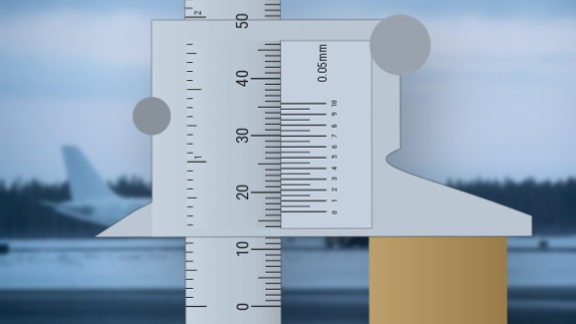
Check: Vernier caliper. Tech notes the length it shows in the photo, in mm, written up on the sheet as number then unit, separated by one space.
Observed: 16.6 mm
